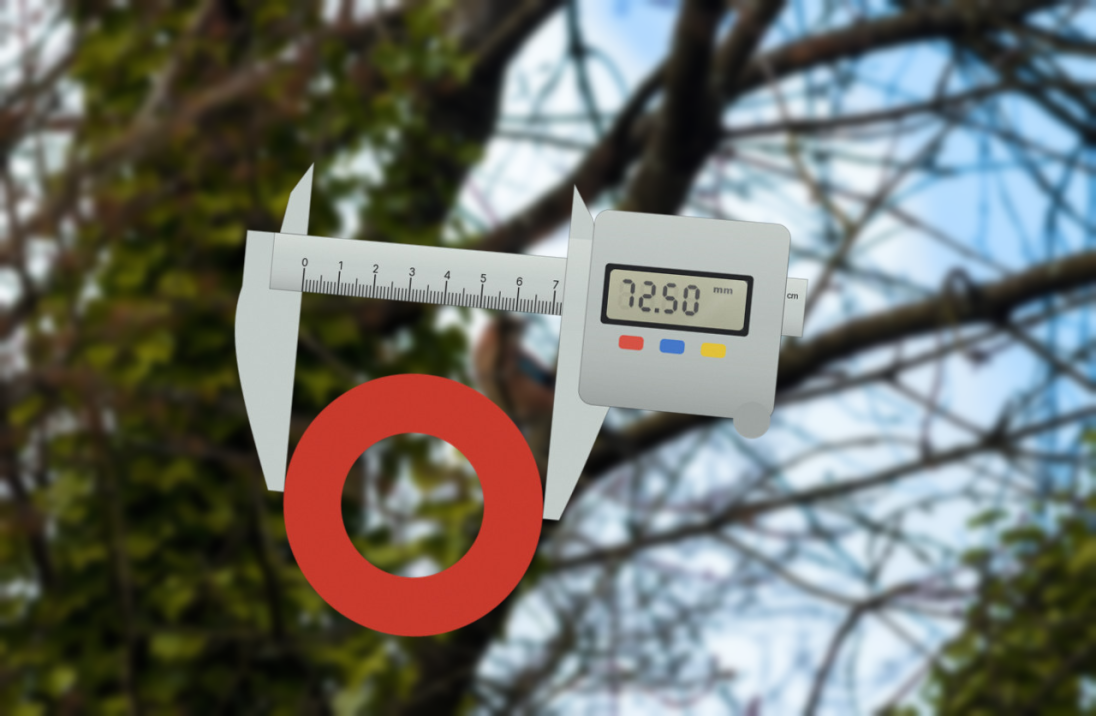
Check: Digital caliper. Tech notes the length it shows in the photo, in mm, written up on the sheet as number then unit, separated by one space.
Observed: 72.50 mm
